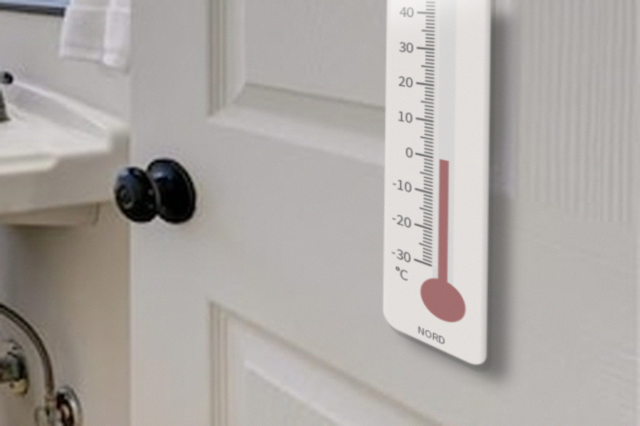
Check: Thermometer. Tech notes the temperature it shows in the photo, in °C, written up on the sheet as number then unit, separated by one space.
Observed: 0 °C
